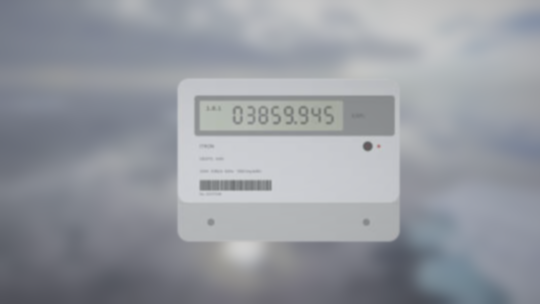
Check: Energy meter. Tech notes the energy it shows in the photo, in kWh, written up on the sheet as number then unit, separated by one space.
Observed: 3859.945 kWh
